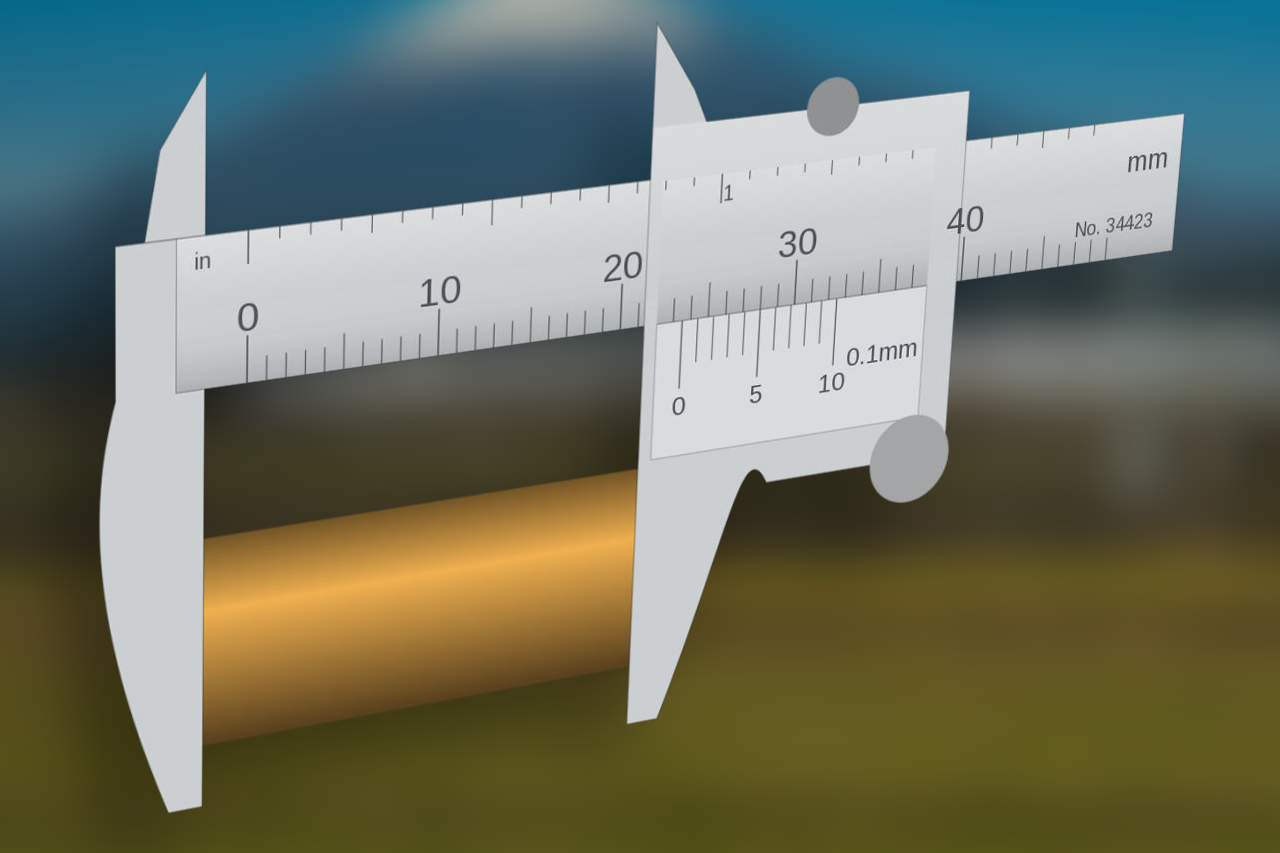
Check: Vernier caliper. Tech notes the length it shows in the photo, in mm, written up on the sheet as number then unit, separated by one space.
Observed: 23.5 mm
